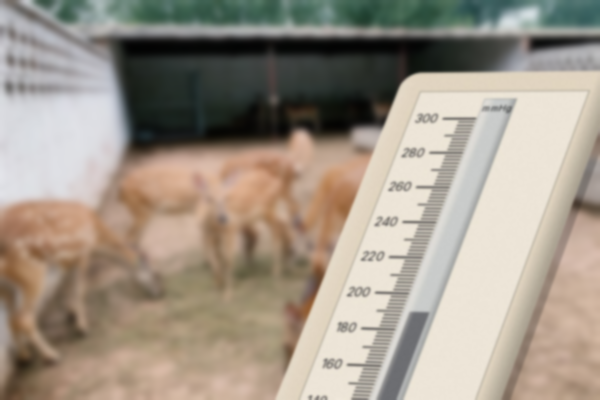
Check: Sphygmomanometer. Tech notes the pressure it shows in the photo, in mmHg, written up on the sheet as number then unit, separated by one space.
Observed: 190 mmHg
